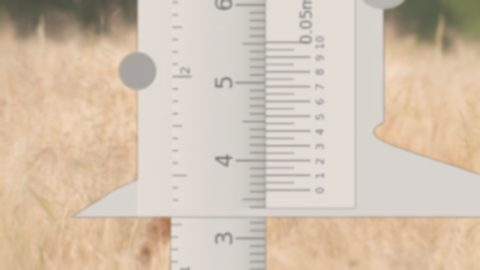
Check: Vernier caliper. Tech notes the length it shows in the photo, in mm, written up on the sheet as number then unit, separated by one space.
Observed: 36.2 mm
